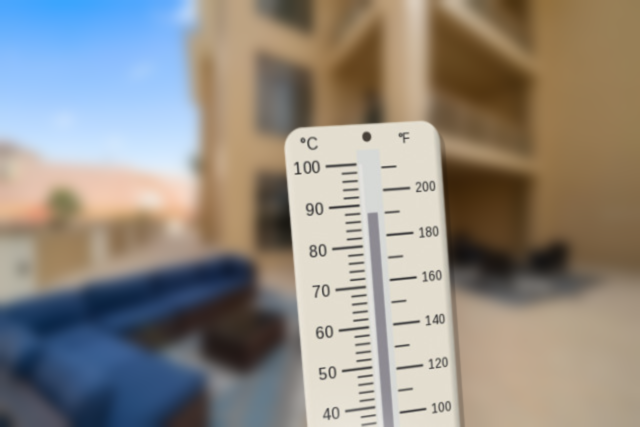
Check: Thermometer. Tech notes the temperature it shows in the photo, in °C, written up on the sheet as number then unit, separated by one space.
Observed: 88 °C
